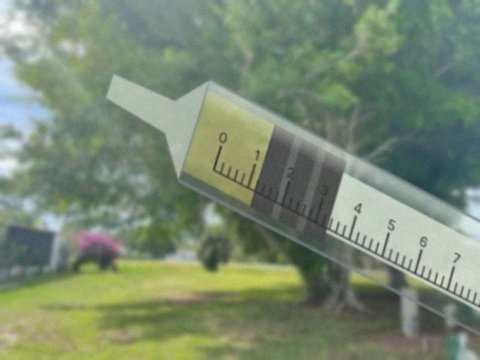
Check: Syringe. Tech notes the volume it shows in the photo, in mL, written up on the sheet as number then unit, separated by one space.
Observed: 1.2 mL
